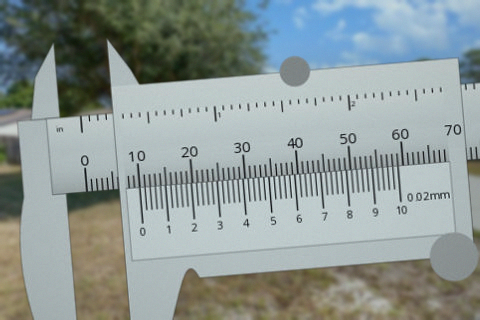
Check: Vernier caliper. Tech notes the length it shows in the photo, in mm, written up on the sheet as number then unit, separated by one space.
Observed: 10.0 mm
